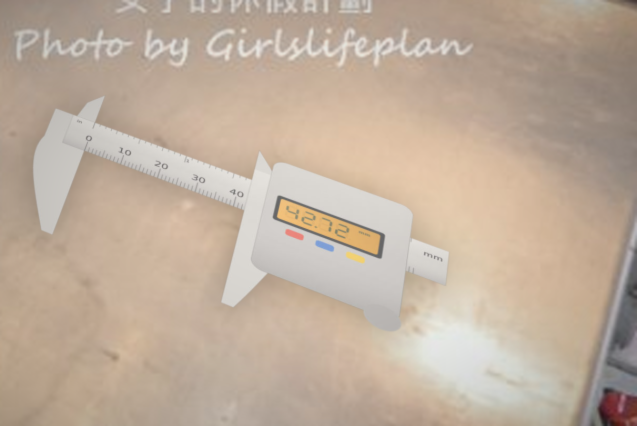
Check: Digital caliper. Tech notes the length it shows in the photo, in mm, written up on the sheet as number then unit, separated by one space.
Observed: 42.72 mm
